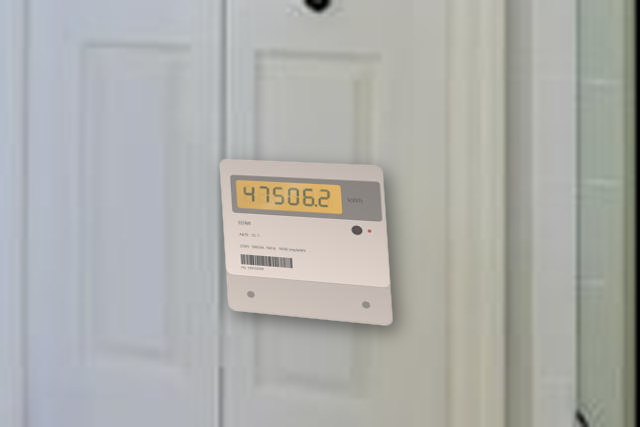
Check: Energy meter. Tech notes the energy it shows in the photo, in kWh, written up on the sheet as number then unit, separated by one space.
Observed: 47506.2 kWh
